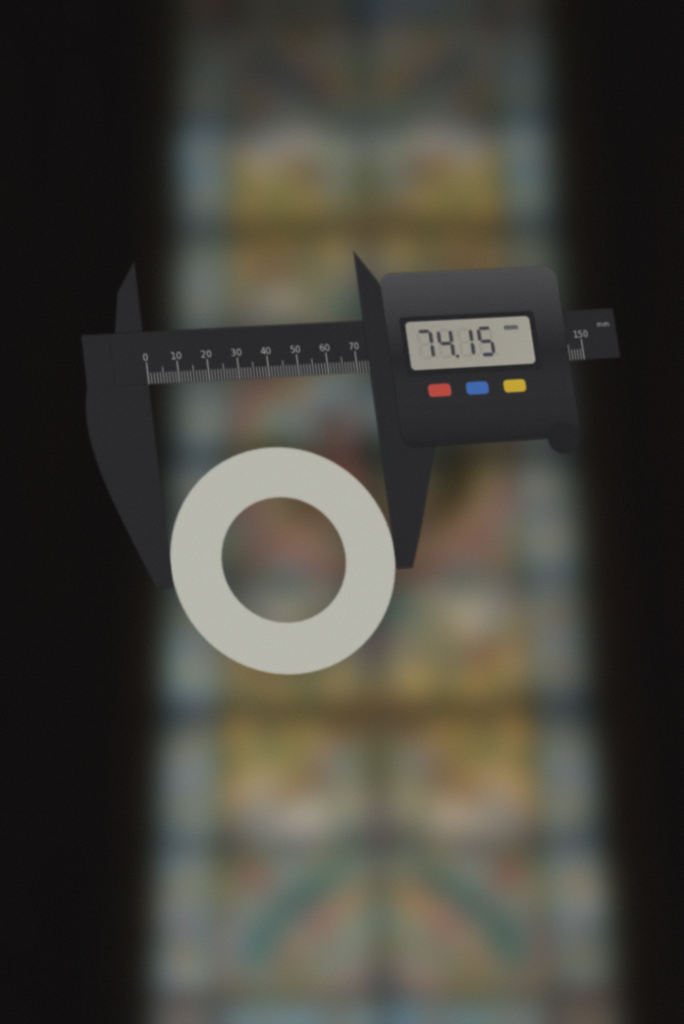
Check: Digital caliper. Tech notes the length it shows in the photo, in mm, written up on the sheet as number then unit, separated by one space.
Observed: 74.15 mm
